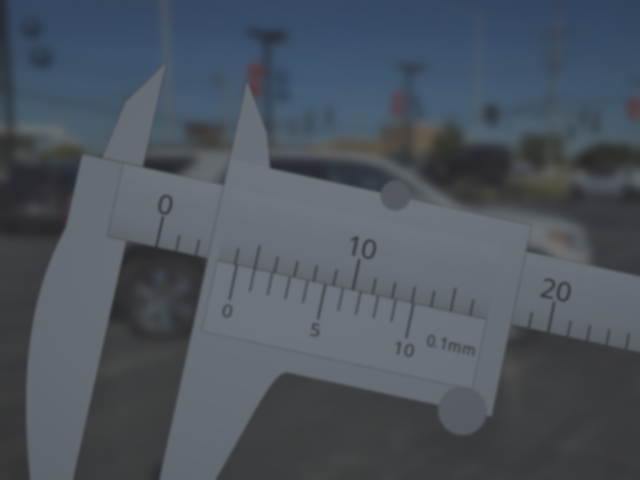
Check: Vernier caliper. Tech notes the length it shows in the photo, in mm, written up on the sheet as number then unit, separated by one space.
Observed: 4.1 mm
